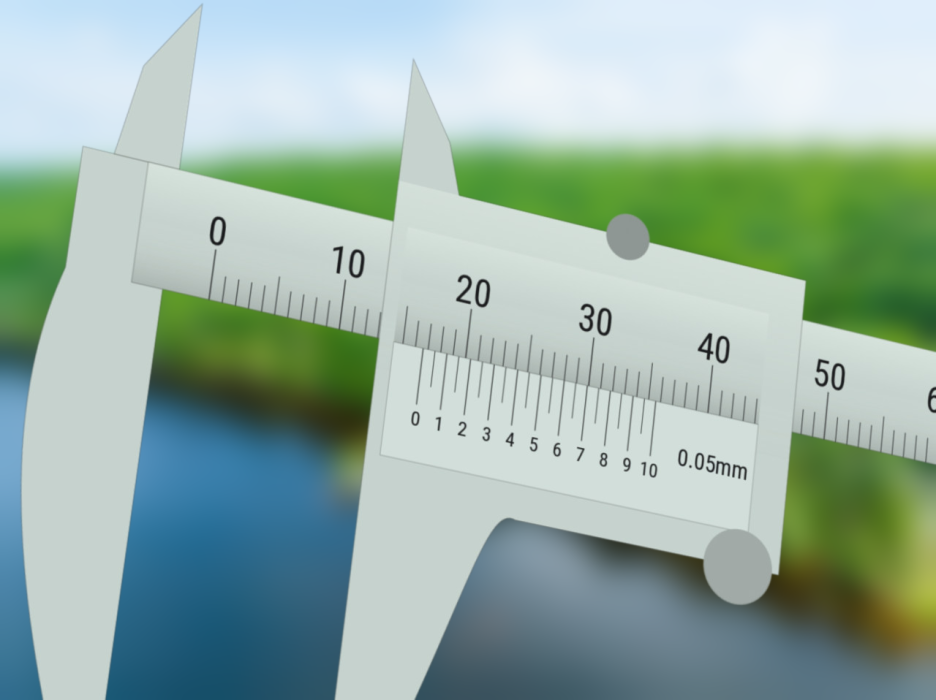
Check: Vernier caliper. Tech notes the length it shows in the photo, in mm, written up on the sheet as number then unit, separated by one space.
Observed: 16.6 mm
